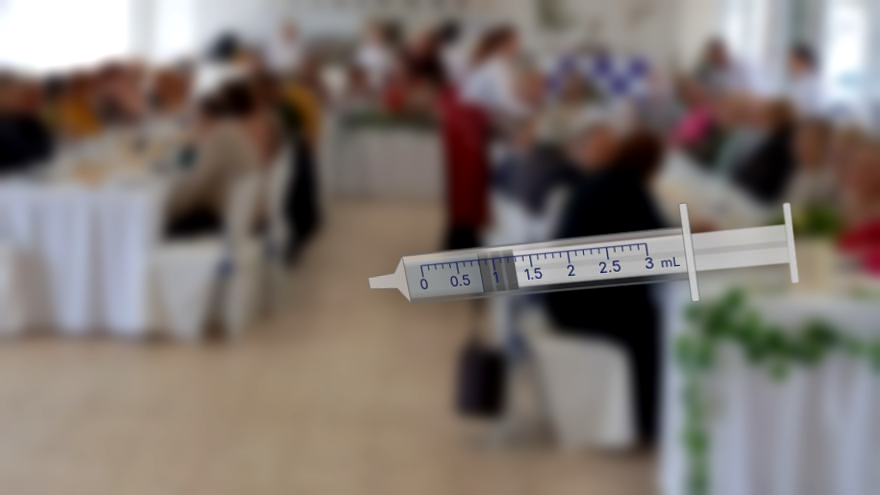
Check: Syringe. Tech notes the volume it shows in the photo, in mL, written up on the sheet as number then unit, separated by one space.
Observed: 0.8 mL
